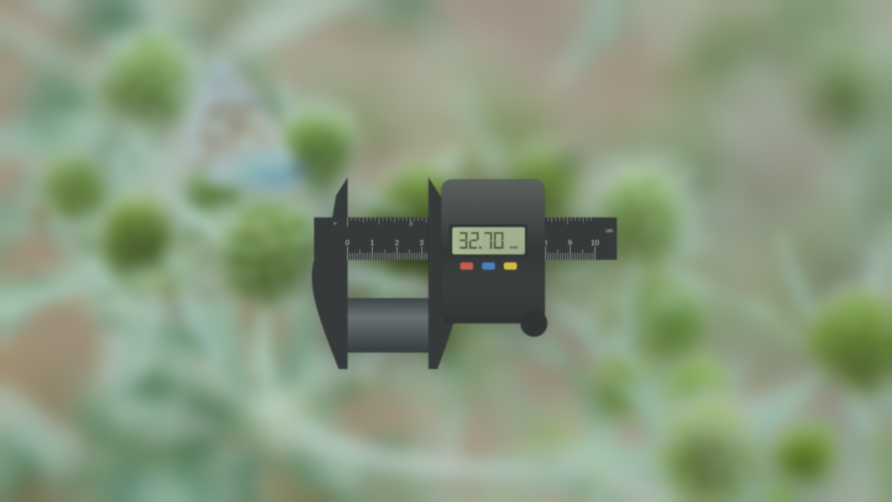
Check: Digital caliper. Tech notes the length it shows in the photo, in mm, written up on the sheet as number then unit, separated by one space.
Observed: 32.70 mm
